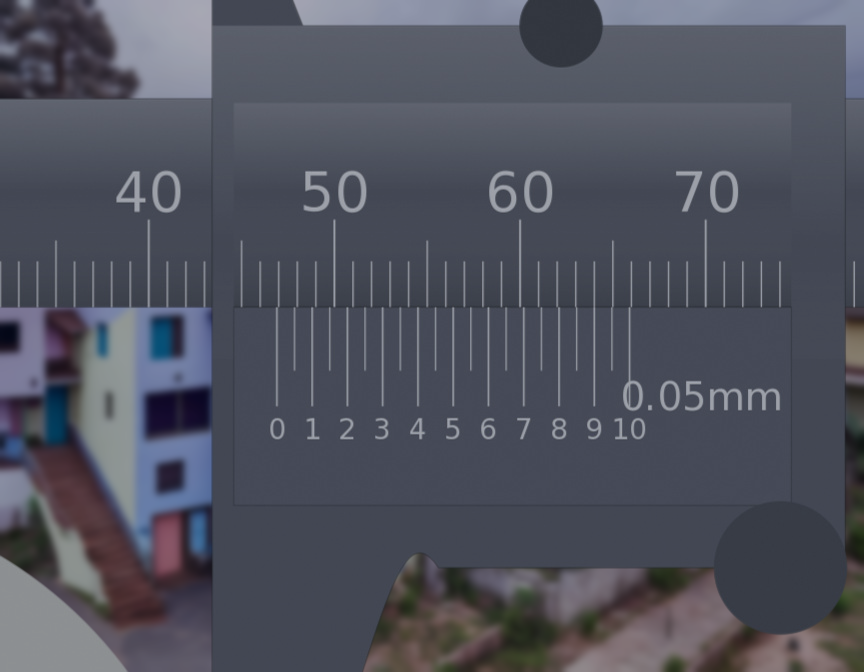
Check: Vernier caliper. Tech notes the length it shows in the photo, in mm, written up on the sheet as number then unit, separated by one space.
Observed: 46.9 mm
